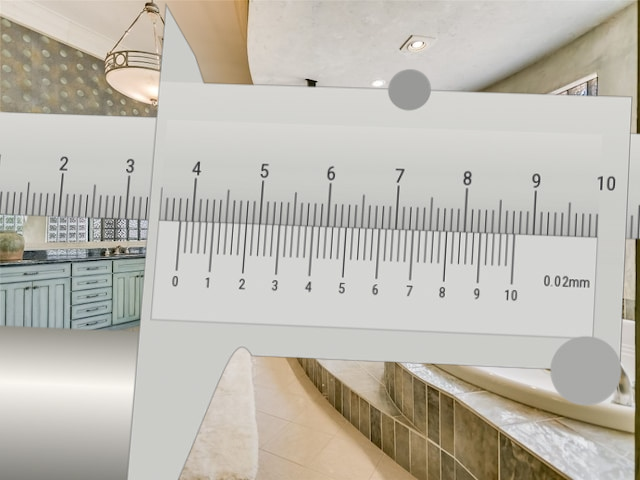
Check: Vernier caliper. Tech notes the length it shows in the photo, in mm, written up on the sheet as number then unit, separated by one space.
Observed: 38.2 mm
